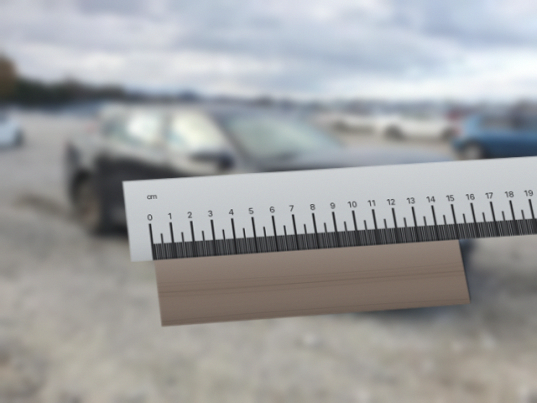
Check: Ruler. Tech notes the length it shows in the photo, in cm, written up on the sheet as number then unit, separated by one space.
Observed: 15 cm
